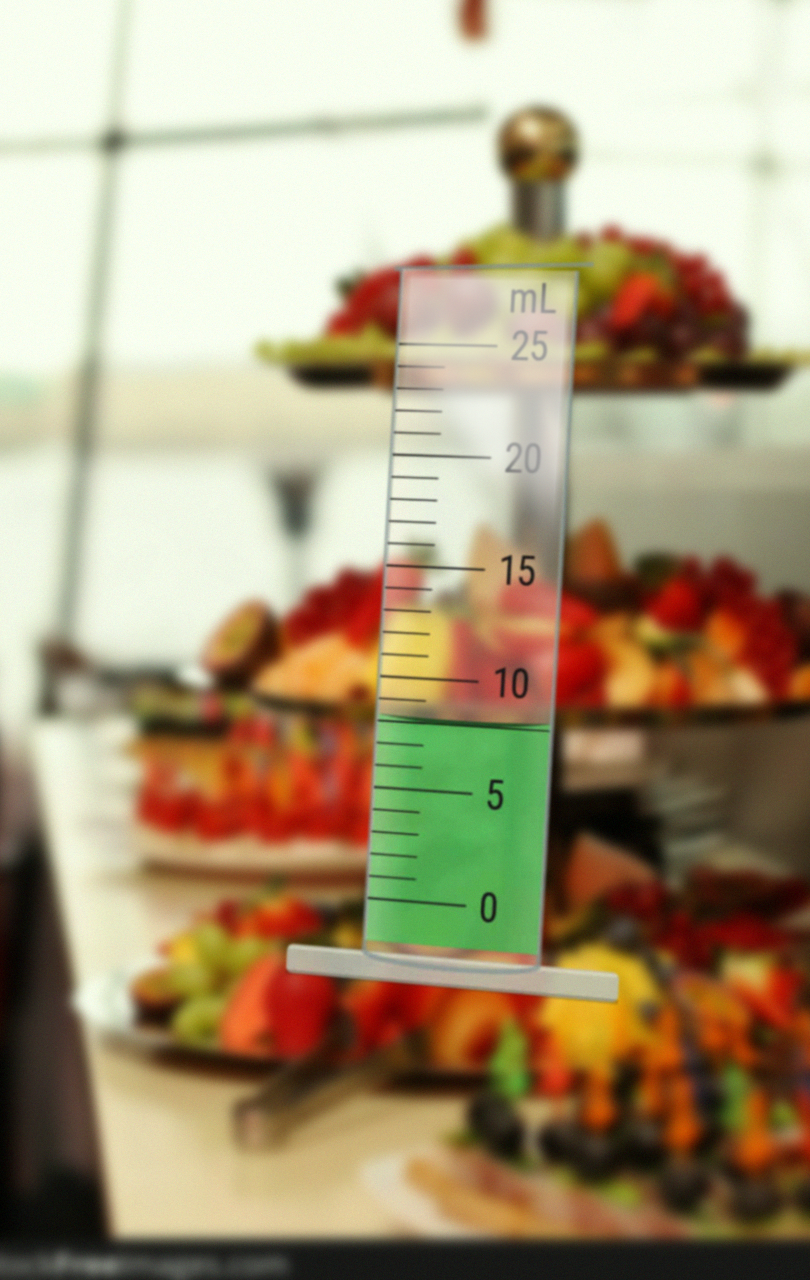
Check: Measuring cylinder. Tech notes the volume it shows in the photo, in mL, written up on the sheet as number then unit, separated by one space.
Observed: 8 mL
